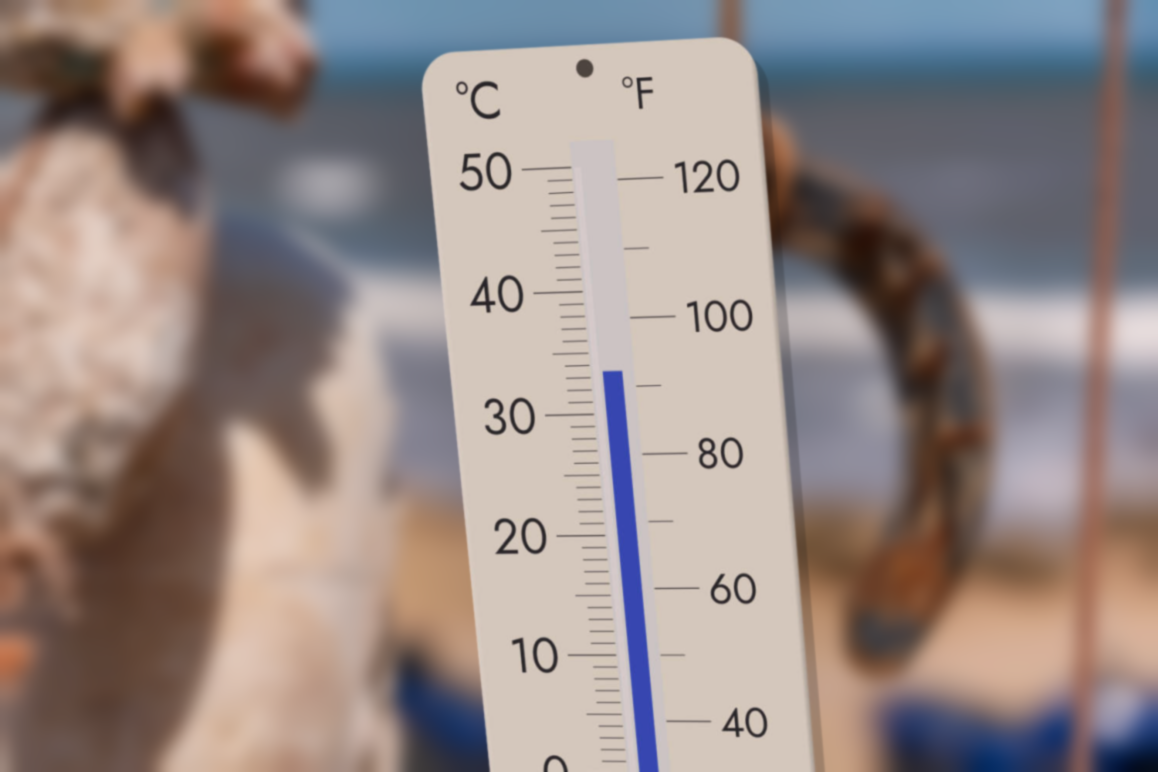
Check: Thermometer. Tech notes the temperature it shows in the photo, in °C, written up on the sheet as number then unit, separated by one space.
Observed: 33.5 °C
